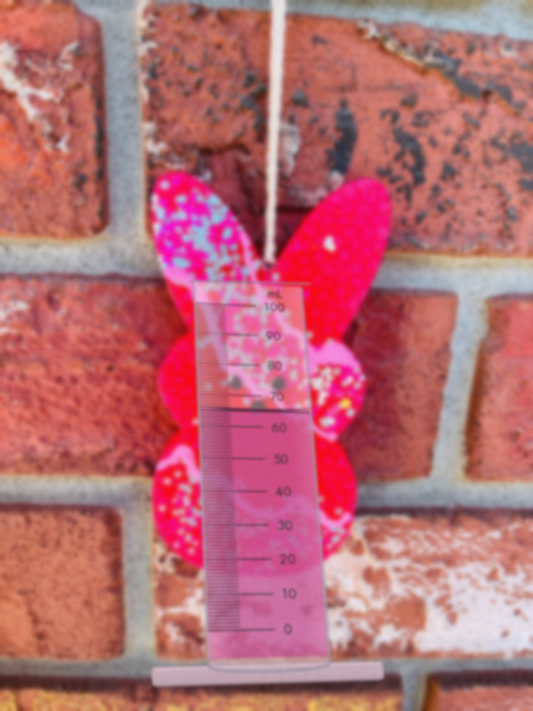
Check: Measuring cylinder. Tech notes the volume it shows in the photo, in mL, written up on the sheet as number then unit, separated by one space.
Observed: 65 mL
